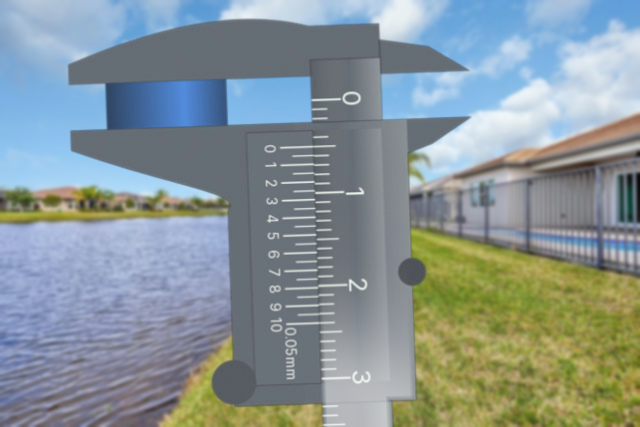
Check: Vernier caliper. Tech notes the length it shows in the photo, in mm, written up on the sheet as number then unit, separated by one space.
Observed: 5.0 mm
